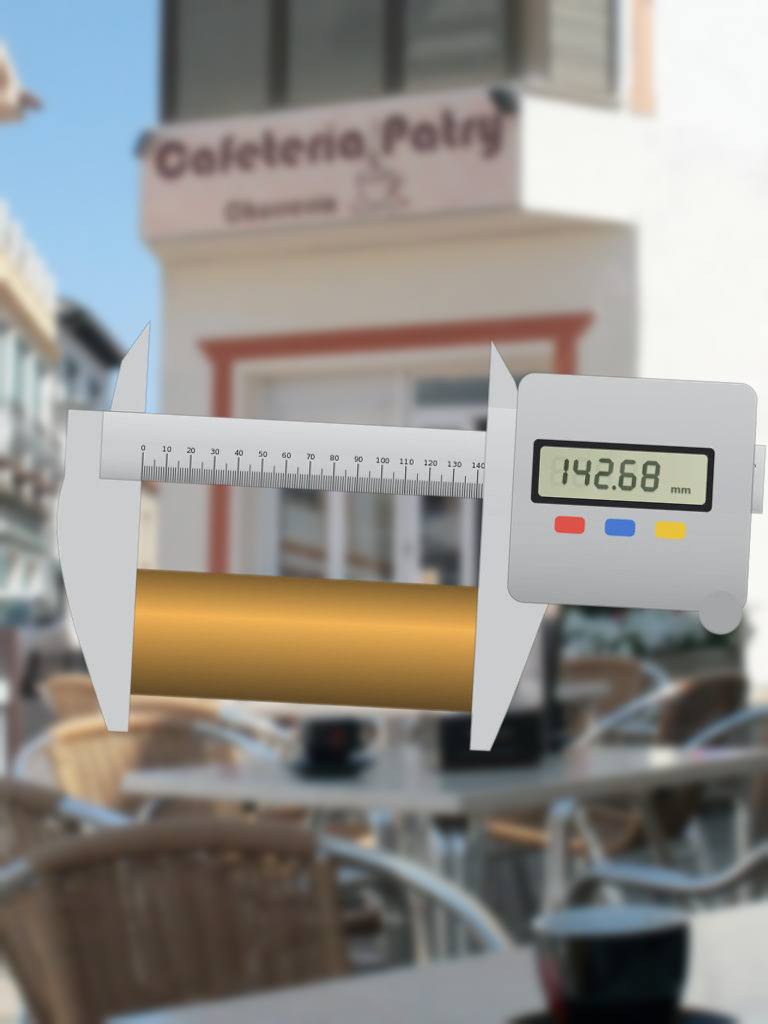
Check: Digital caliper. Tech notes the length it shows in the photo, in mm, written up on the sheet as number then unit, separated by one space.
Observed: 142.68 mm
